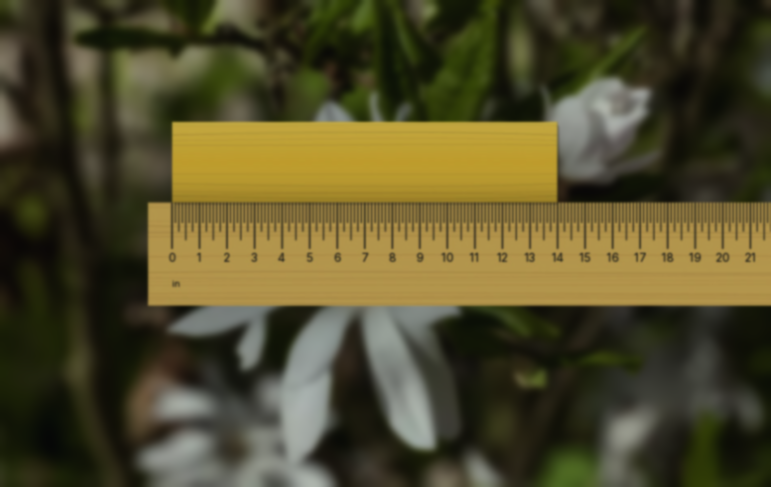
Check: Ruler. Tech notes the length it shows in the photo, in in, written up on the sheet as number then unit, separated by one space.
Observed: 14 in
